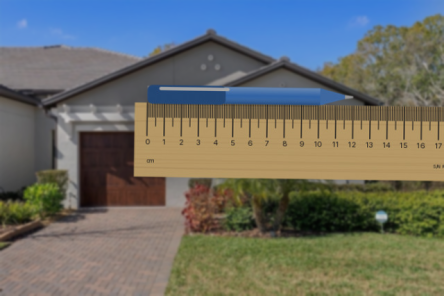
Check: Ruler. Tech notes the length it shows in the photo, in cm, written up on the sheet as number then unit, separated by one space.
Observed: 12 cm
